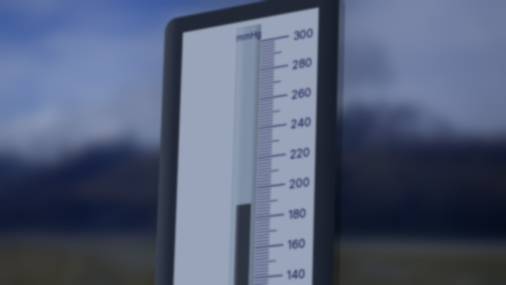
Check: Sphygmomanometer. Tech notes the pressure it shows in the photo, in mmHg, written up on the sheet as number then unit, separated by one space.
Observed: 190 mmHg
